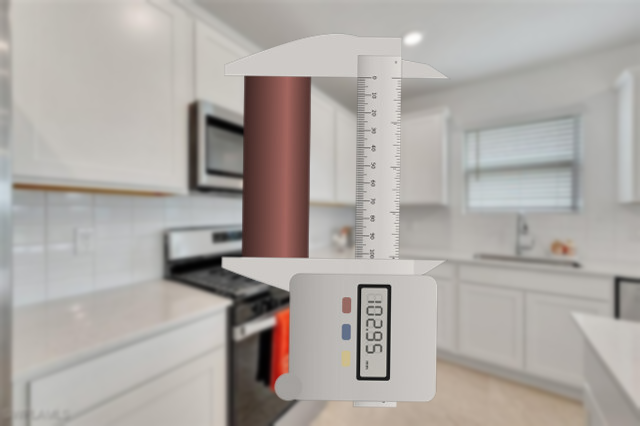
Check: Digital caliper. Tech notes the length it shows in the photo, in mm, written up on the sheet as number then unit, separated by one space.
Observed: 102.95 mm
